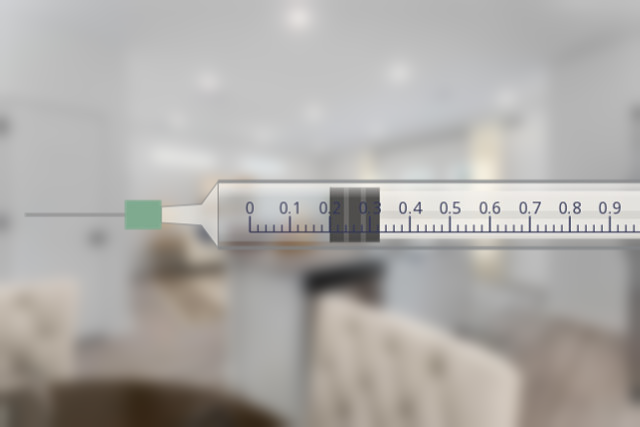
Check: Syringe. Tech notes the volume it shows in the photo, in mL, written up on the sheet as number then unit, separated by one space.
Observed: 0.2 mL
